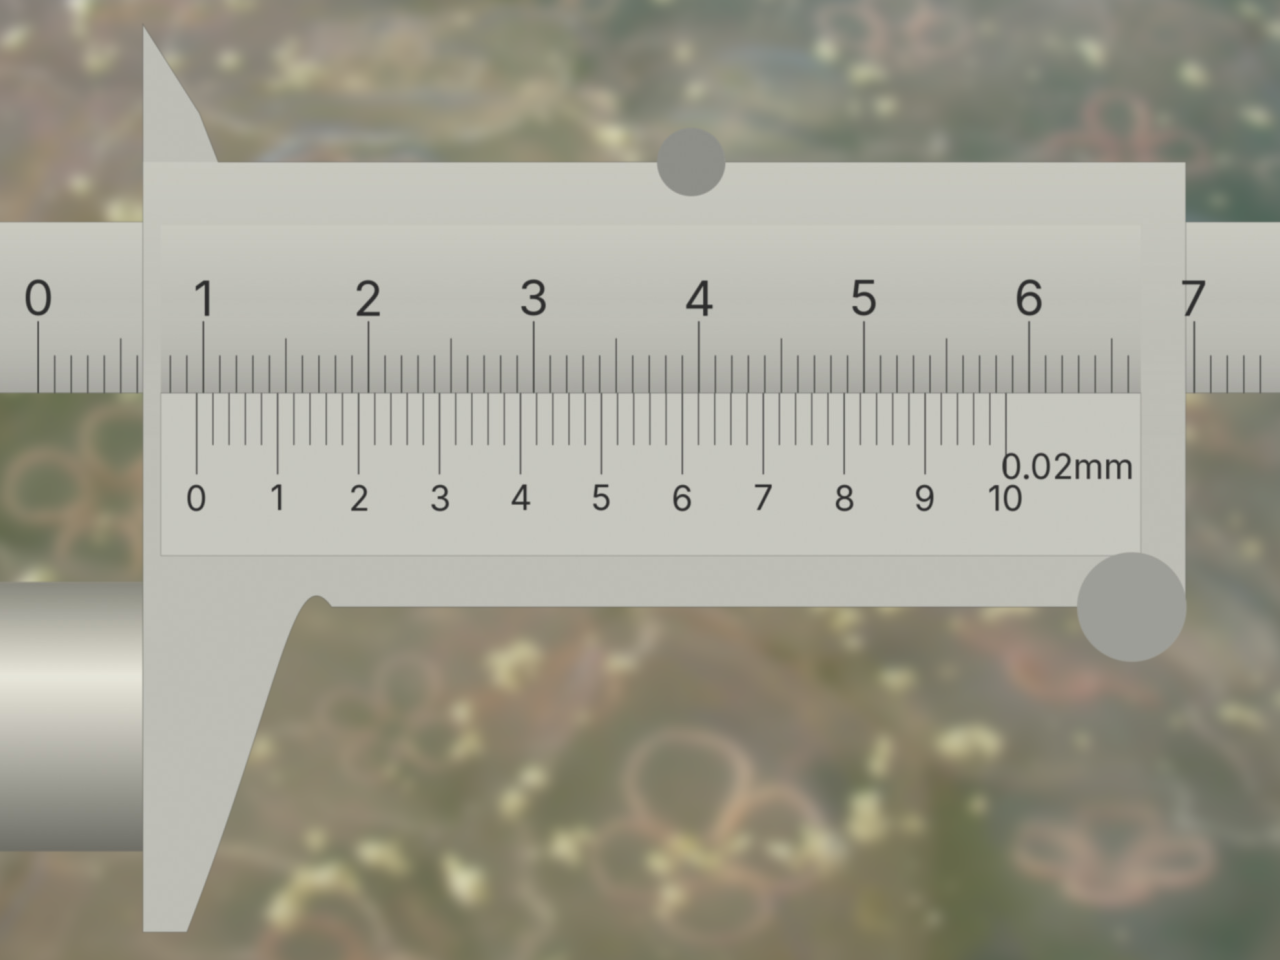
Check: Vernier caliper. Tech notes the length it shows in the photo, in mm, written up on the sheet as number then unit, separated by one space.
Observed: 9.6 mm
